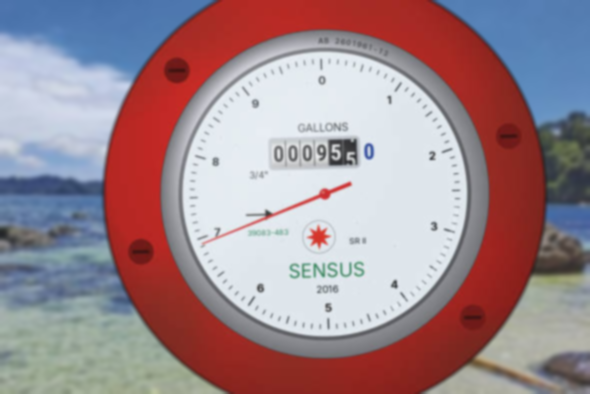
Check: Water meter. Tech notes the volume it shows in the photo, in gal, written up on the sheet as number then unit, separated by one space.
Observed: 9546.9 gal
